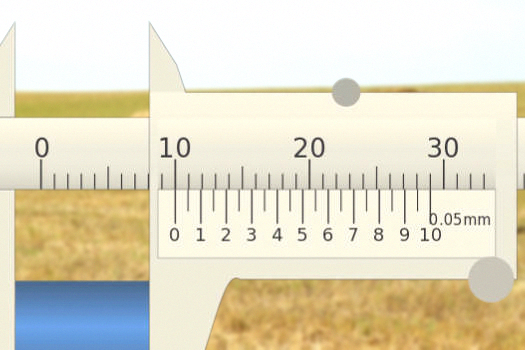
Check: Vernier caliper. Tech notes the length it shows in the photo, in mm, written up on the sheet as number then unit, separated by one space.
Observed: 10.0 mm
